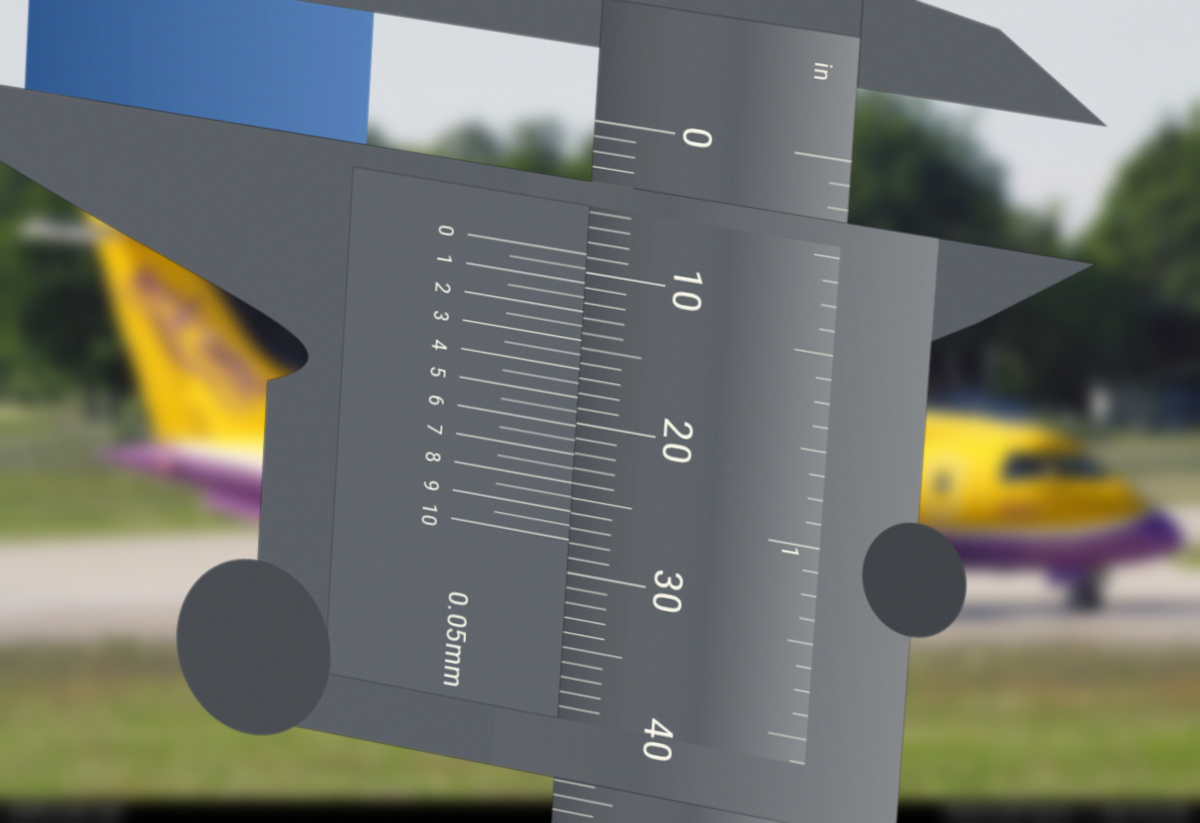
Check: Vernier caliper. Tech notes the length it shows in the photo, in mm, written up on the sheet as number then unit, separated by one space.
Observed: 8.8 mm
